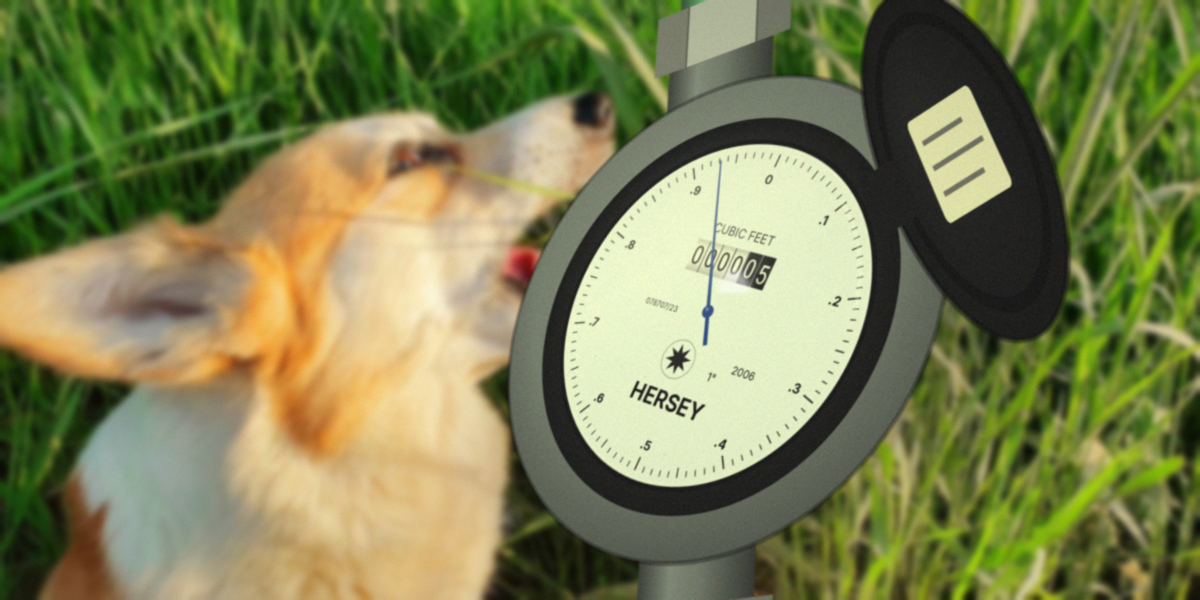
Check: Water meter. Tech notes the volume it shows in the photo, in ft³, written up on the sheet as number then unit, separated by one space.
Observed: 4.93 ft³
